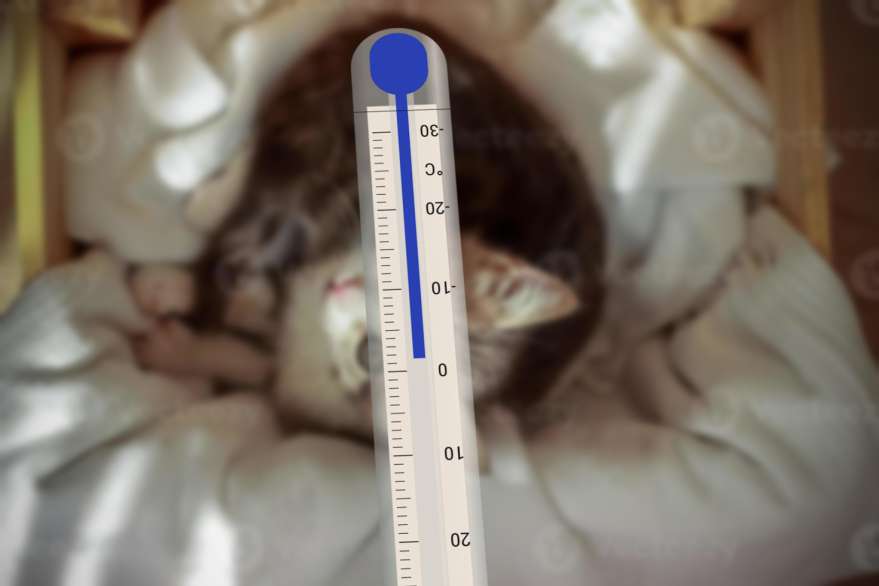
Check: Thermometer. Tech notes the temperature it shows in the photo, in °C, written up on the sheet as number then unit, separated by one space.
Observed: -1.5 °C
